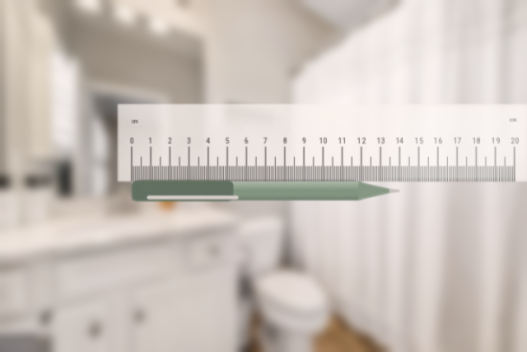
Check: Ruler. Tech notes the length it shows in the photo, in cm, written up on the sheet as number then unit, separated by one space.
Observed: 14 cm
